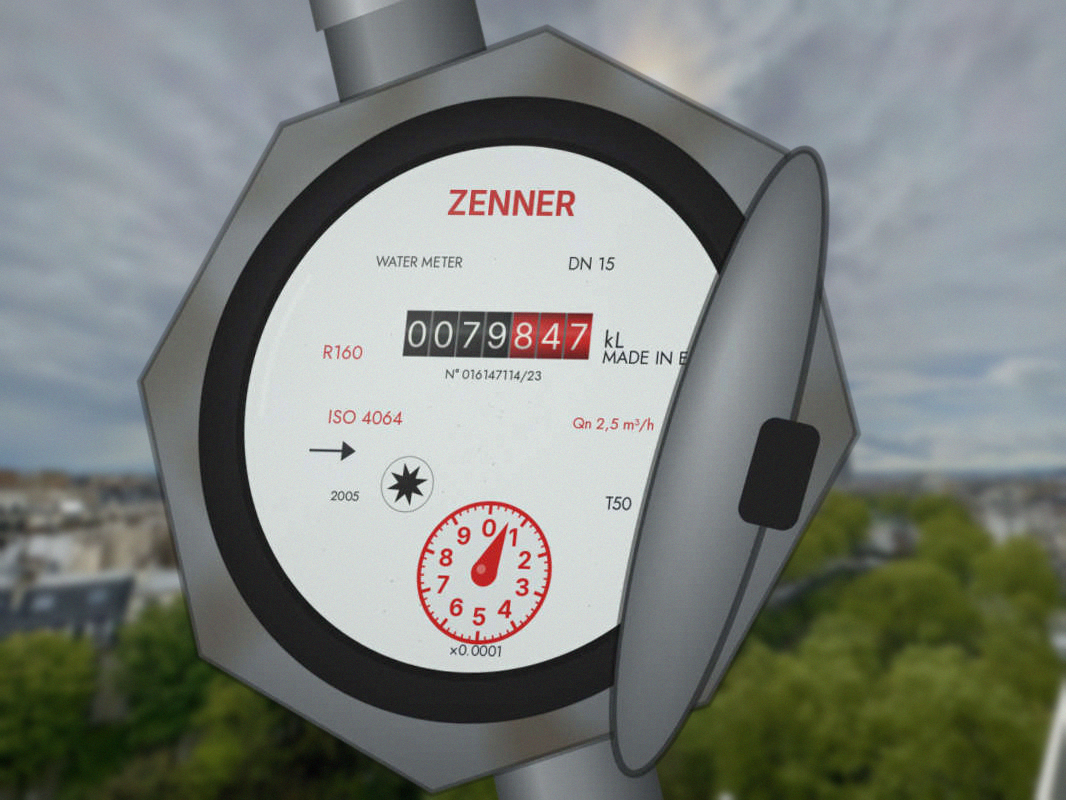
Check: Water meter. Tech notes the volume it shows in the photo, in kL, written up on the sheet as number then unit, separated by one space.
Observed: 79.8470 kL
